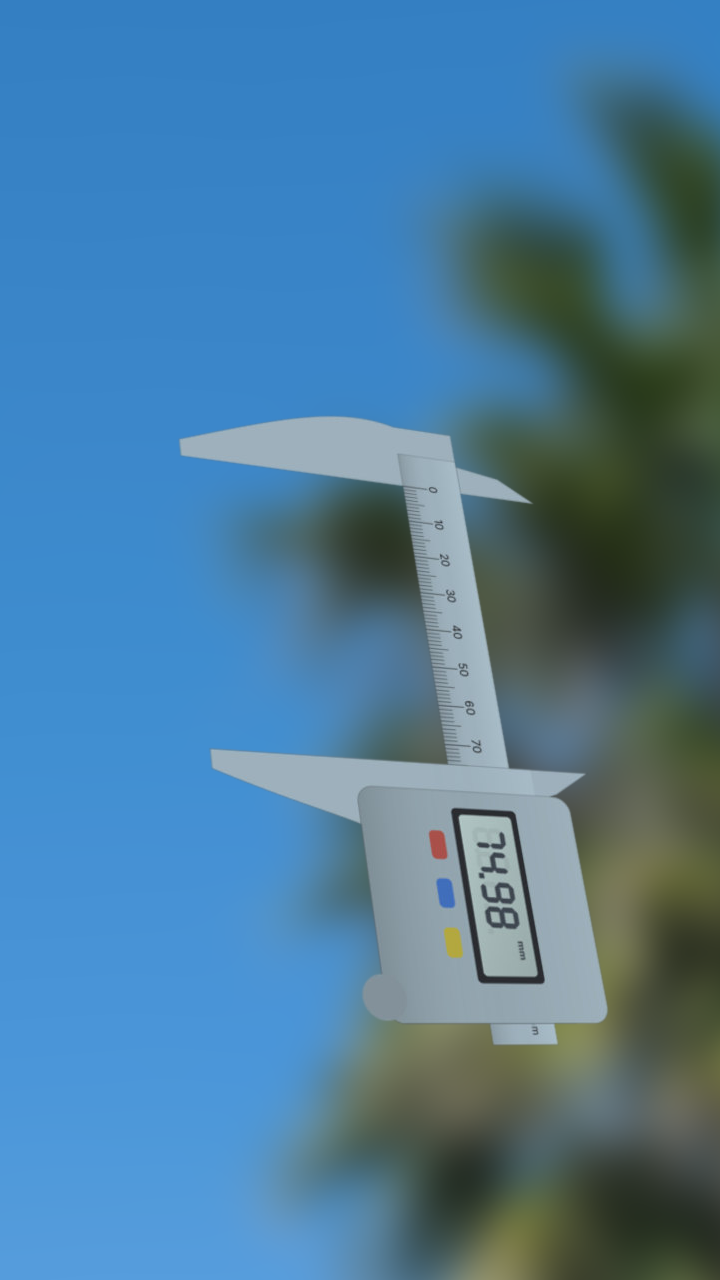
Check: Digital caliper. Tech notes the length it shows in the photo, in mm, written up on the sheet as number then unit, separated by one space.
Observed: 74.98 mm
